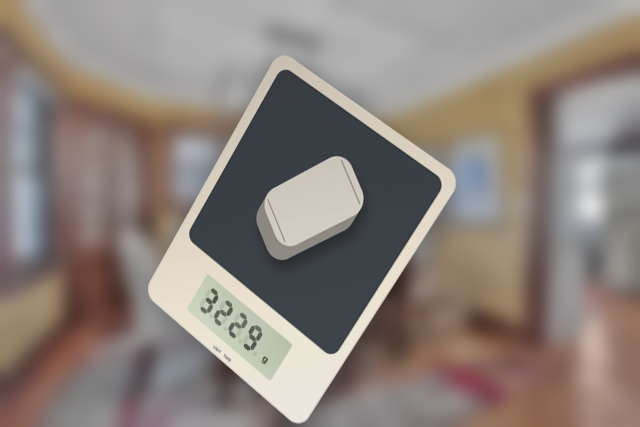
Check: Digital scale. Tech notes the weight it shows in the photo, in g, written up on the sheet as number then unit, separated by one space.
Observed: 3229 g
